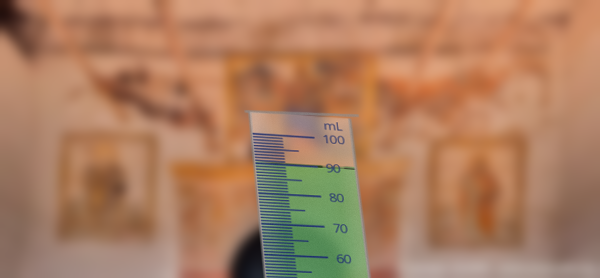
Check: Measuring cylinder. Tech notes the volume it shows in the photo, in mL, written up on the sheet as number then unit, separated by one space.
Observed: 90 mL
